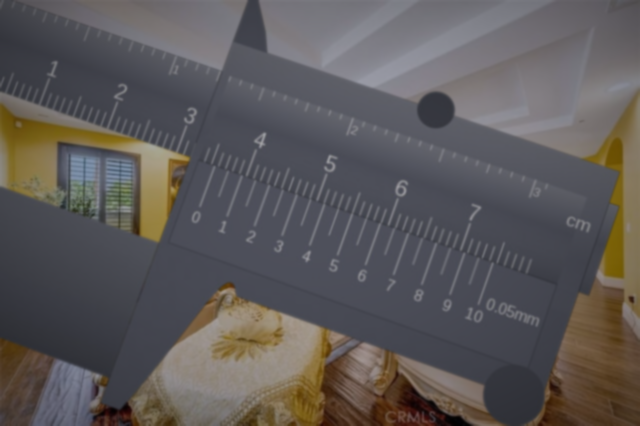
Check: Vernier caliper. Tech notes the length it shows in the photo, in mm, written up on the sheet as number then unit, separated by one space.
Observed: 35.5 mm
